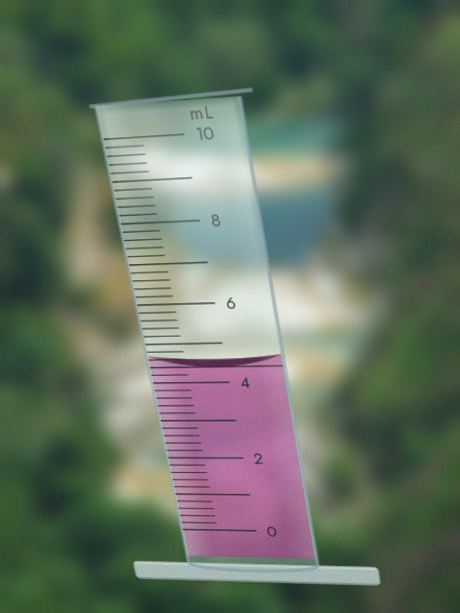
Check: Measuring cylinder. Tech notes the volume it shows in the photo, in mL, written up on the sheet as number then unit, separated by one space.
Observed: 4.4 mL
